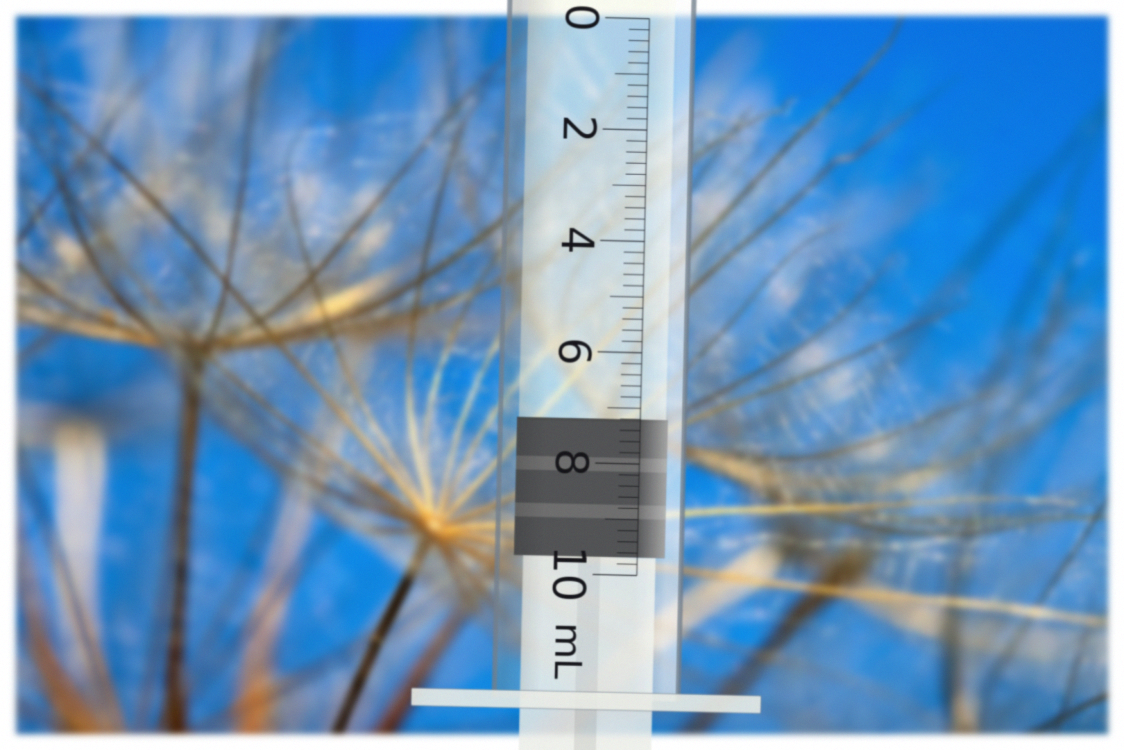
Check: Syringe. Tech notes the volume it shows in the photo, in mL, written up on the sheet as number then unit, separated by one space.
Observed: 7.2 mL
